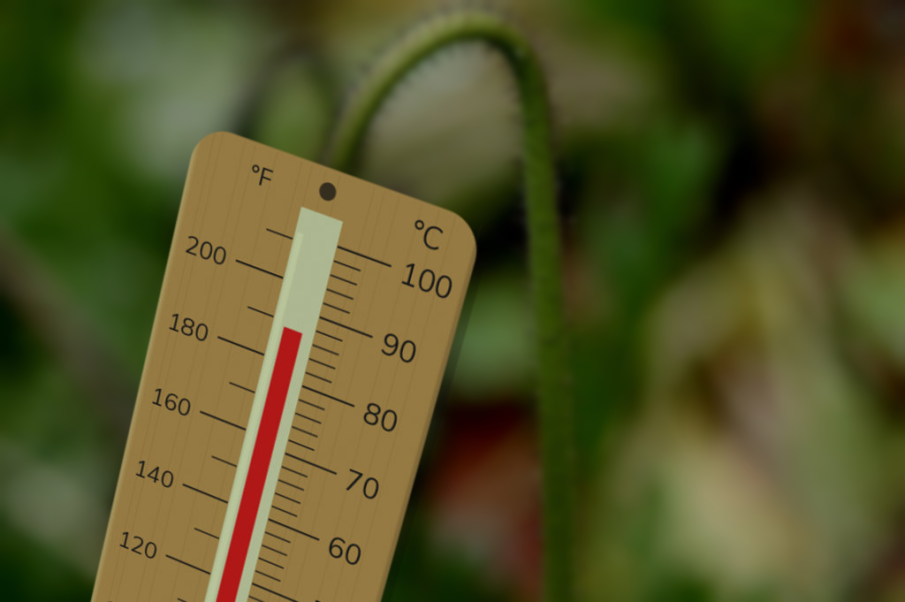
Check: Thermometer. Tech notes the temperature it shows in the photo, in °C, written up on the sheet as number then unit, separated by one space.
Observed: 87 °C
